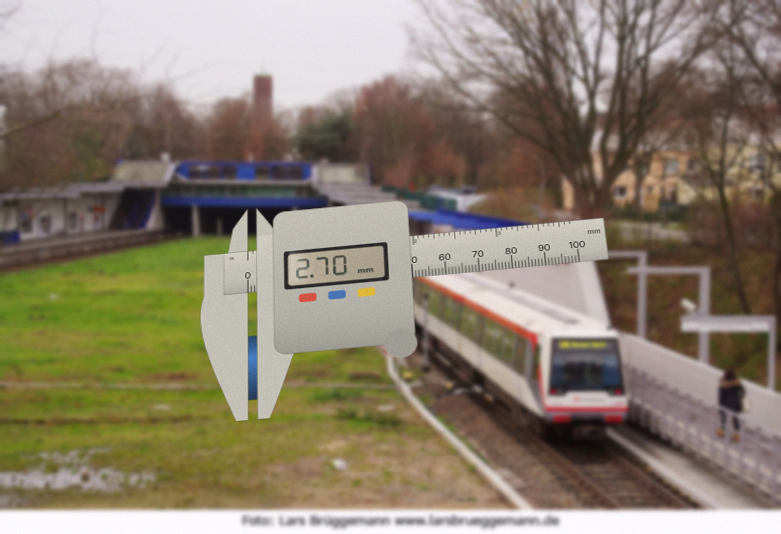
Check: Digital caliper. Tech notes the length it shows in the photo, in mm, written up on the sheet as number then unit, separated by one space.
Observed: 2.70 mm
